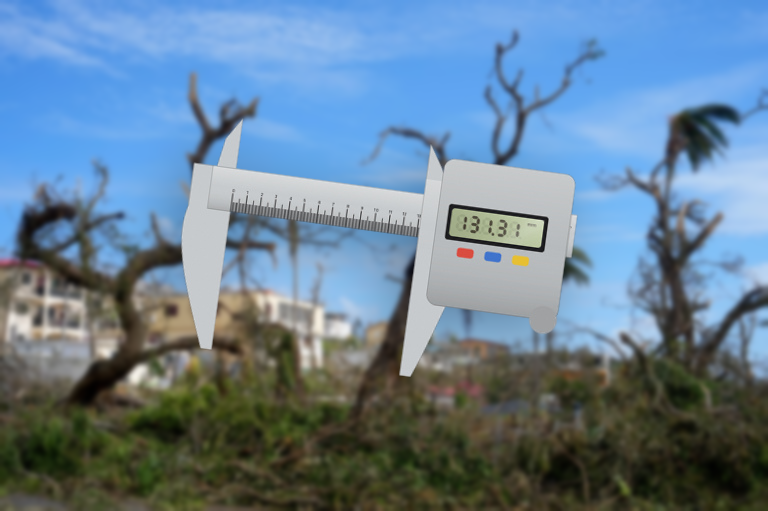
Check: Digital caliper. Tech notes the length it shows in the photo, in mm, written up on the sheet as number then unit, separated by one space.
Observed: 131.31 mm
